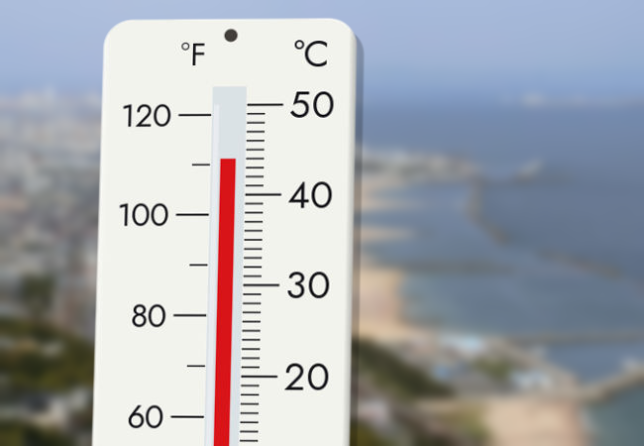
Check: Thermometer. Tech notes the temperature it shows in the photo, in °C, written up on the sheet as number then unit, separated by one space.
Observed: 44 °C
